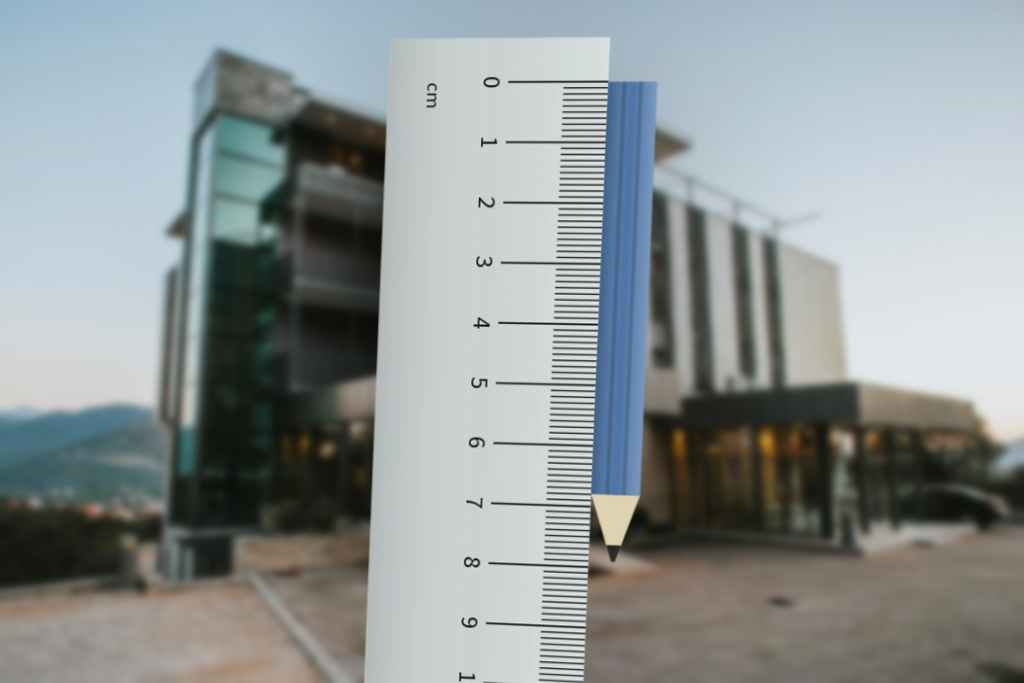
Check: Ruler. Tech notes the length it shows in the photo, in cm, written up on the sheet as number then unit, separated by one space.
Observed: 7.9 cm
